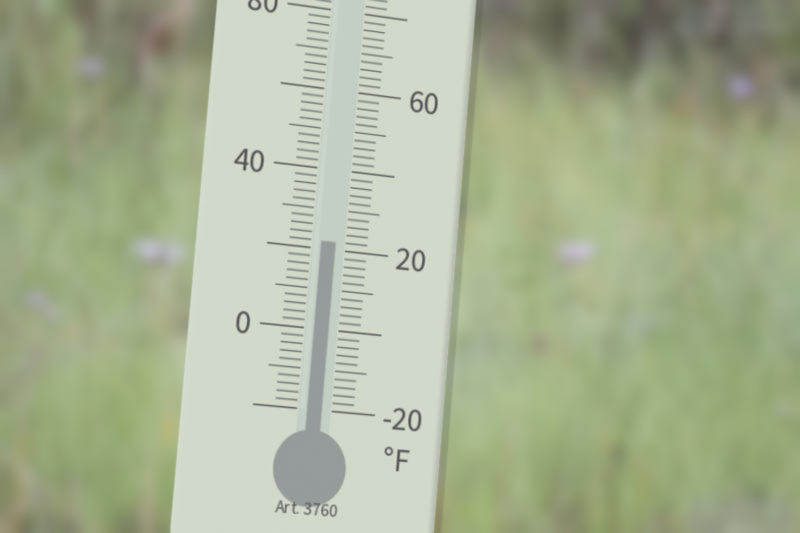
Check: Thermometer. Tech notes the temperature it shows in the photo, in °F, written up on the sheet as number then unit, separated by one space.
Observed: 22 °F
